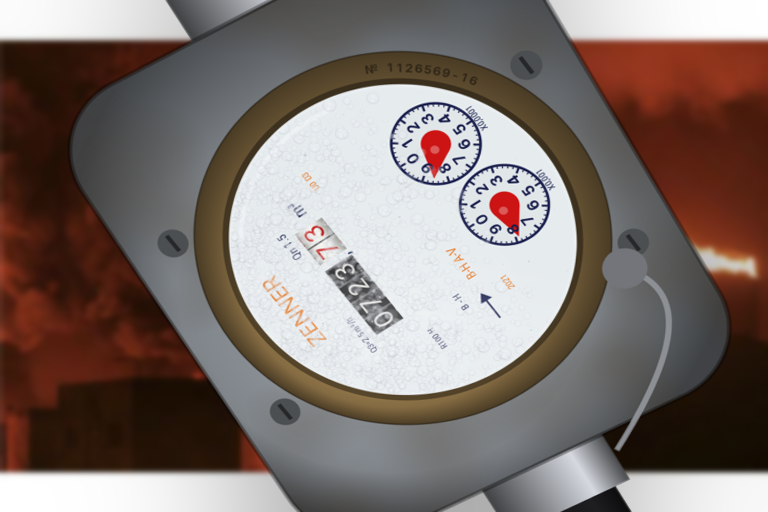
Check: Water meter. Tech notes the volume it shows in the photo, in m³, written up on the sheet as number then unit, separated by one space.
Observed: 723.7378 m³
